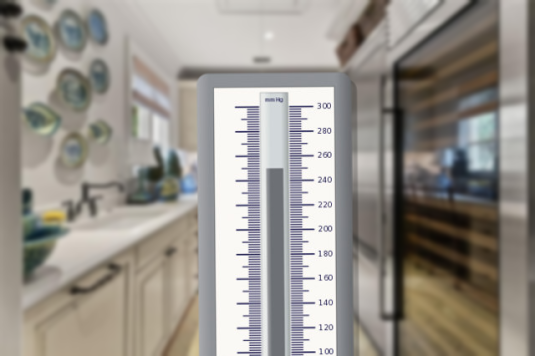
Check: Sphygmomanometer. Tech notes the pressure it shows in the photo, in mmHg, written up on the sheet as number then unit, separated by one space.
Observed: 250 mmHg
